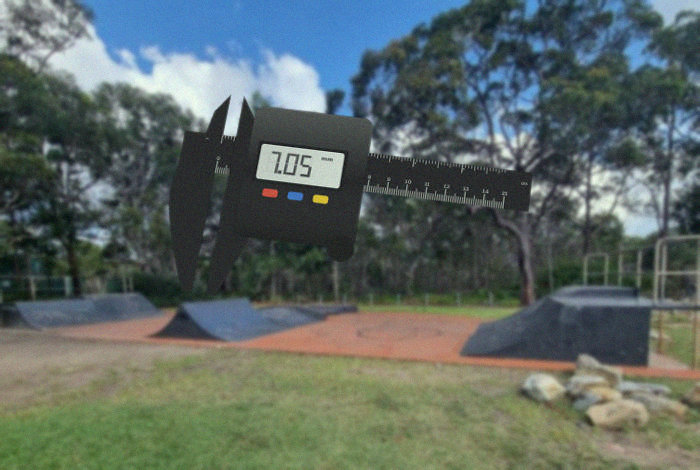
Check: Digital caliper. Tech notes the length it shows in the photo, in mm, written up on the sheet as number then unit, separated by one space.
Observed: 7.05 mm
